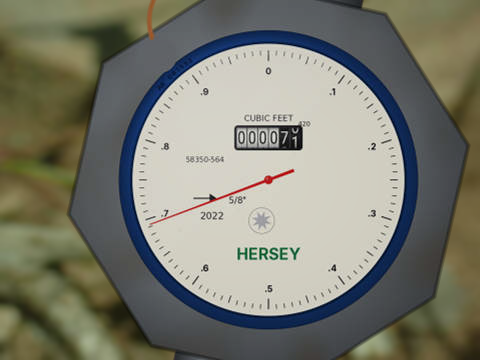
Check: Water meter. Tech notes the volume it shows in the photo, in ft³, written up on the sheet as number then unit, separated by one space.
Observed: 70.69 ft³
